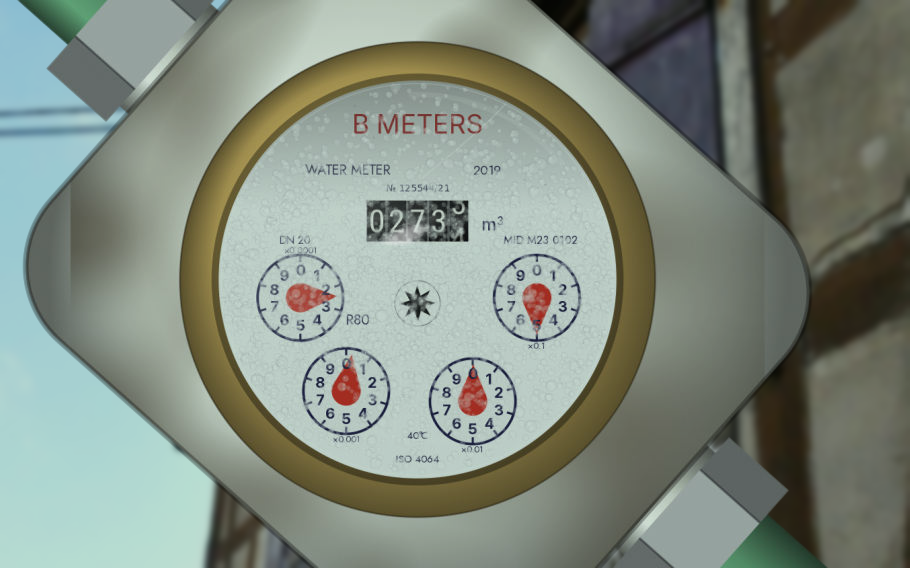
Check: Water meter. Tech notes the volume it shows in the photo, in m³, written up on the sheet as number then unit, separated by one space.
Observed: 2733.5002 m³
